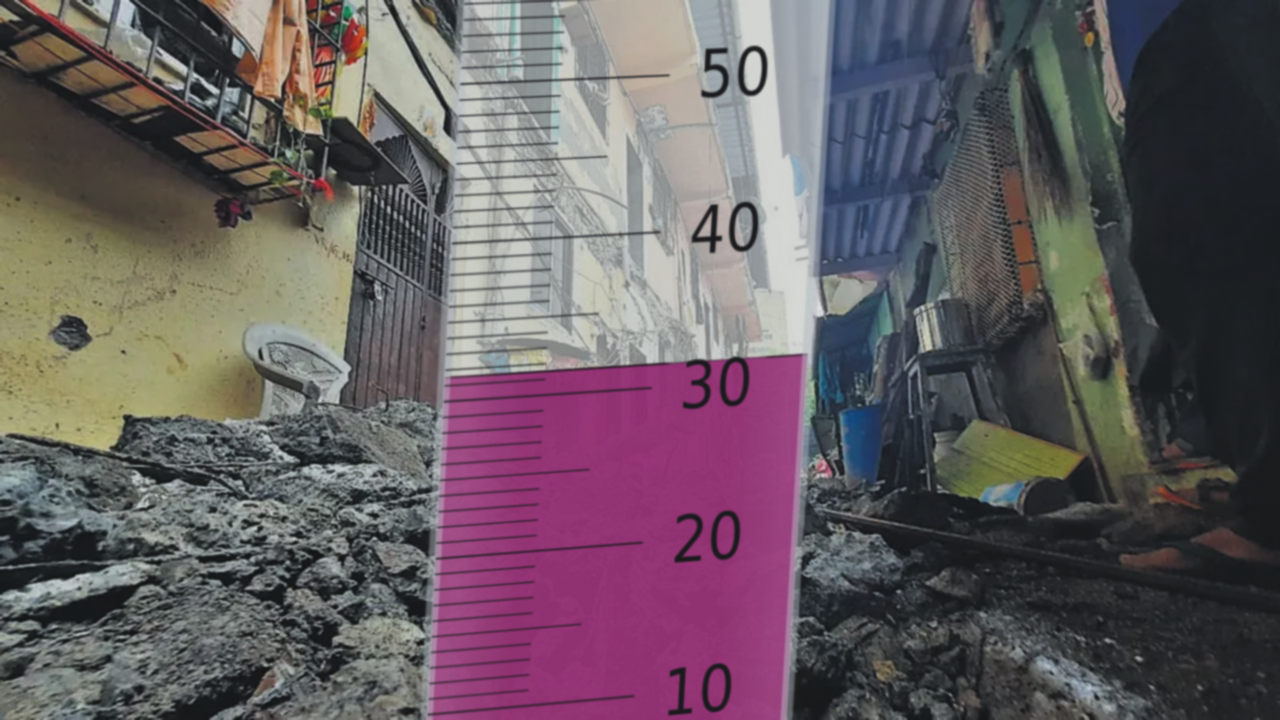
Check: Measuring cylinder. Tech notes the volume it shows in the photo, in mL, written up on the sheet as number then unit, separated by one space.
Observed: 31.5 mL
